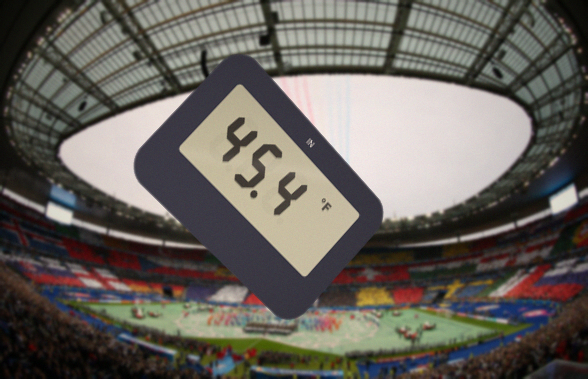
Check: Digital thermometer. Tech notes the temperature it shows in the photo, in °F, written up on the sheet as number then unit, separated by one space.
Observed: 45.4 °F
